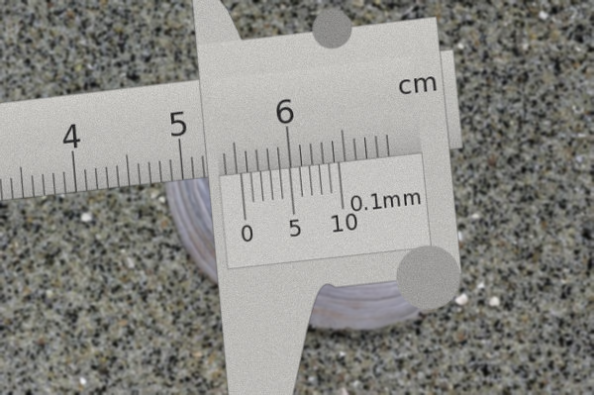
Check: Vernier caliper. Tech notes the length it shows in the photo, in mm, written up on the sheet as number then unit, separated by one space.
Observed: 55.4 mm
